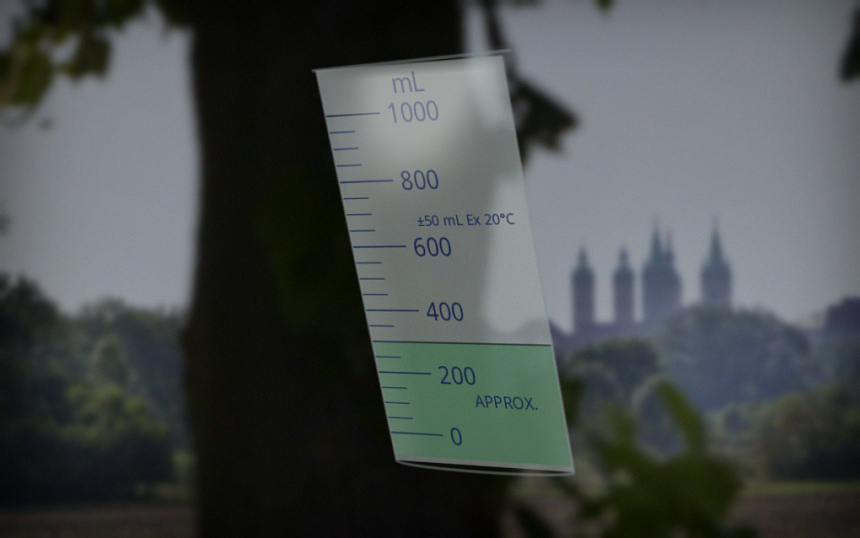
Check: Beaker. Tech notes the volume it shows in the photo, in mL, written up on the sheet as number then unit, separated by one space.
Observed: 300 mL
